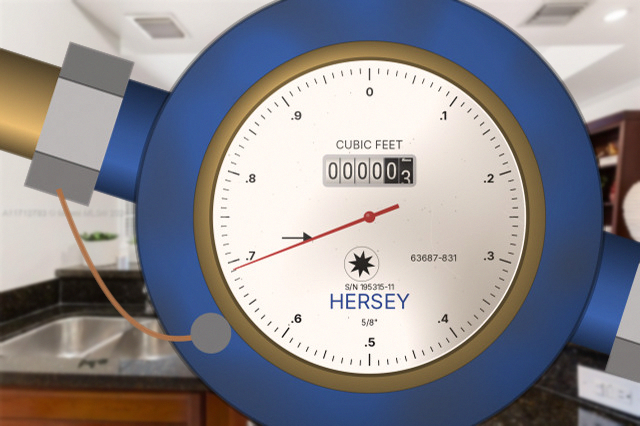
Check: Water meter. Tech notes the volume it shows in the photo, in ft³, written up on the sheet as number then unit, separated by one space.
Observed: 2.69 ft³
